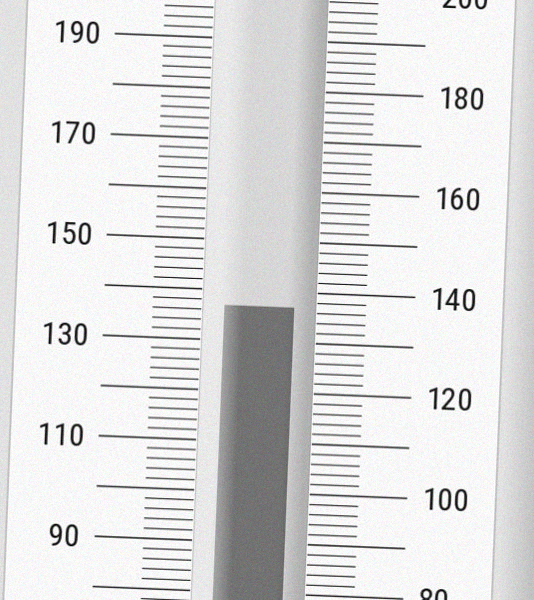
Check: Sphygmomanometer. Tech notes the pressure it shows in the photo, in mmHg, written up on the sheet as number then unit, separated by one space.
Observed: 137 mmHg
